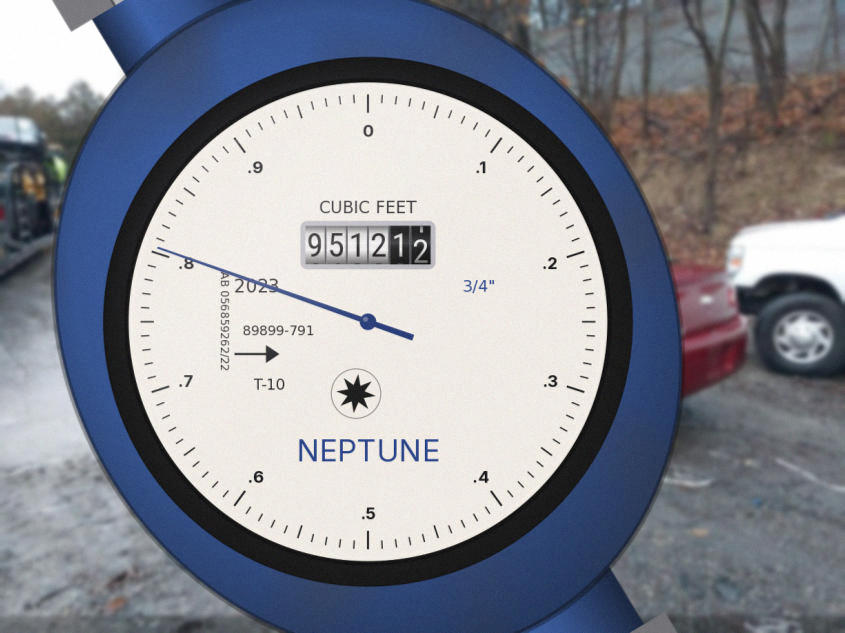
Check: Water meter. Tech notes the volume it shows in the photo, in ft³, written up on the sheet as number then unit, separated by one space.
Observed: 951211.80 ft³
